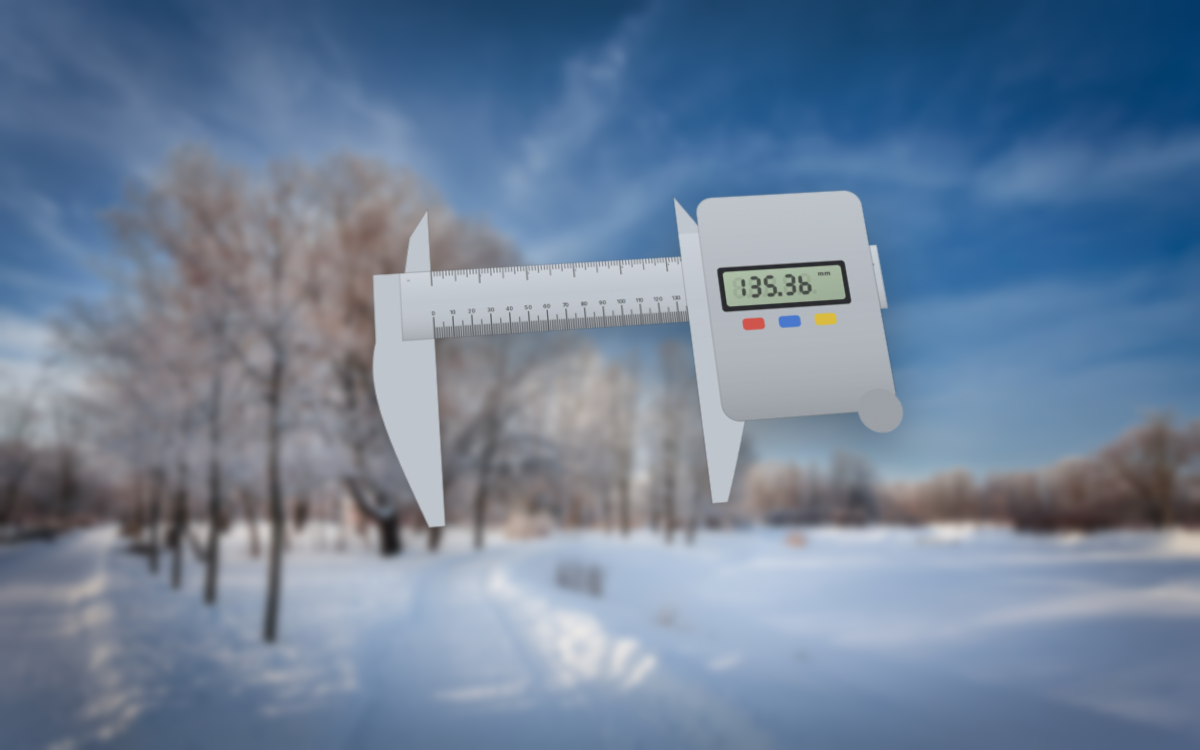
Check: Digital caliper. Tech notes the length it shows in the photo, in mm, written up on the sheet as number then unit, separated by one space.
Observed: 135.36 mm
